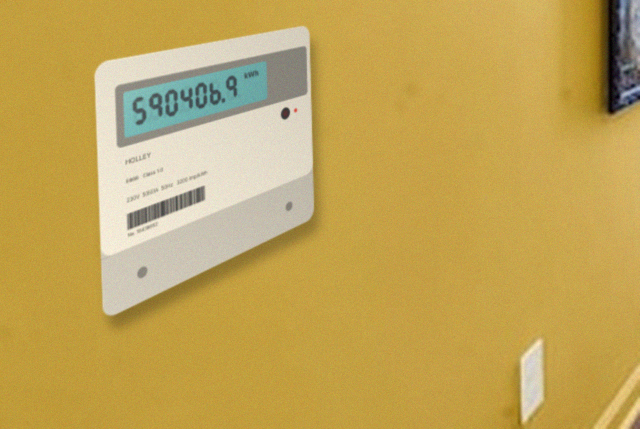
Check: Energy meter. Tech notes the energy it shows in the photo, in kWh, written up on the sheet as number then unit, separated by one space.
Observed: 590406.9 kWh
